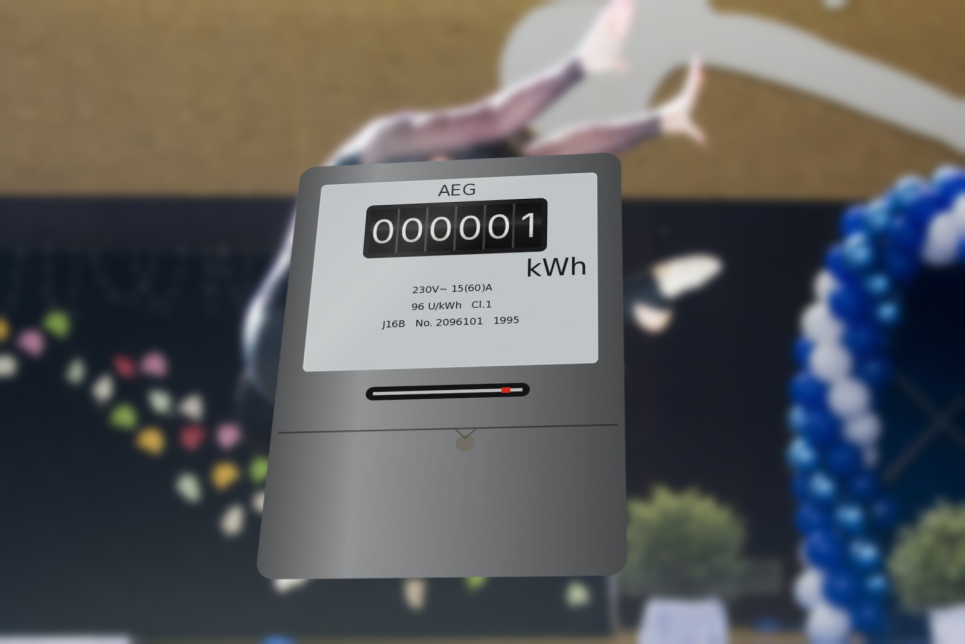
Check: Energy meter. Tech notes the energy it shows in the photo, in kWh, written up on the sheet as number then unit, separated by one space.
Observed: 1 kWh
